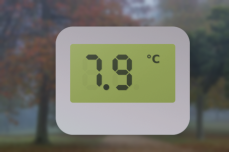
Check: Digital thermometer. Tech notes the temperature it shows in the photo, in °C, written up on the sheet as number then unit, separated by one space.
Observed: 7.9 °C
